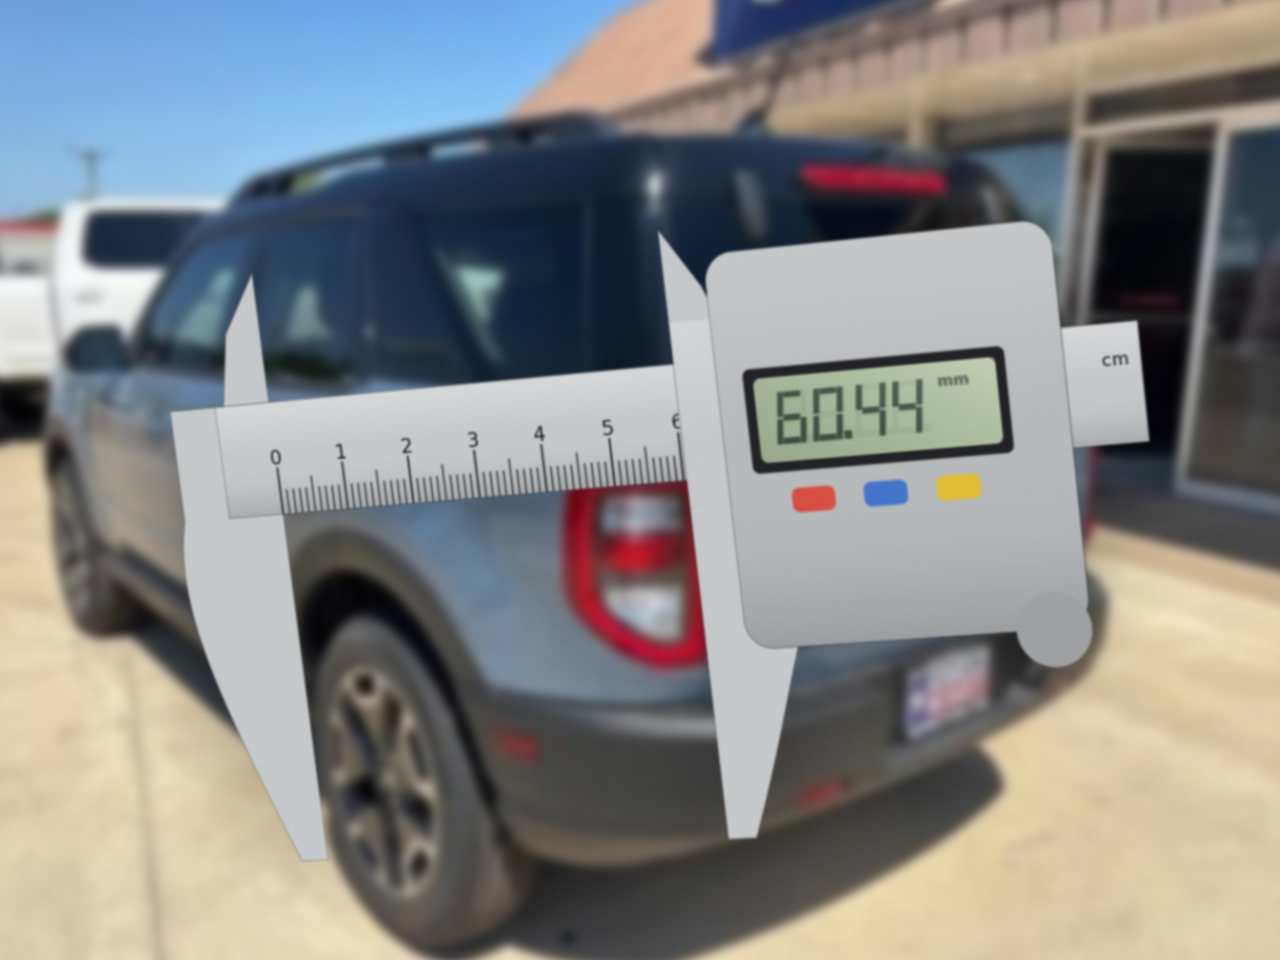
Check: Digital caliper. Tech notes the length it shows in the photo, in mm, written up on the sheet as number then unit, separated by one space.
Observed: 60.44 mm
